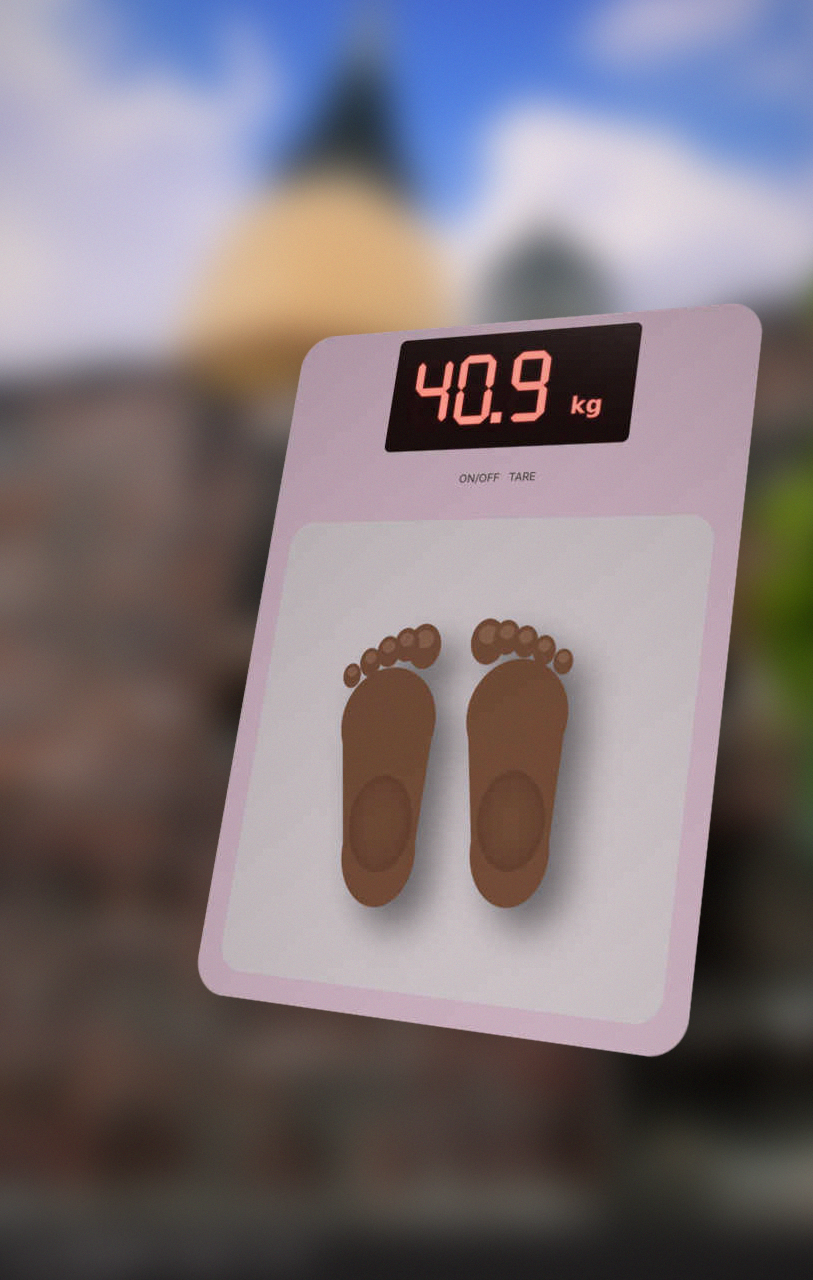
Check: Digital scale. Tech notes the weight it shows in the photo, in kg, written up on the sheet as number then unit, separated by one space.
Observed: 40.9 kg
